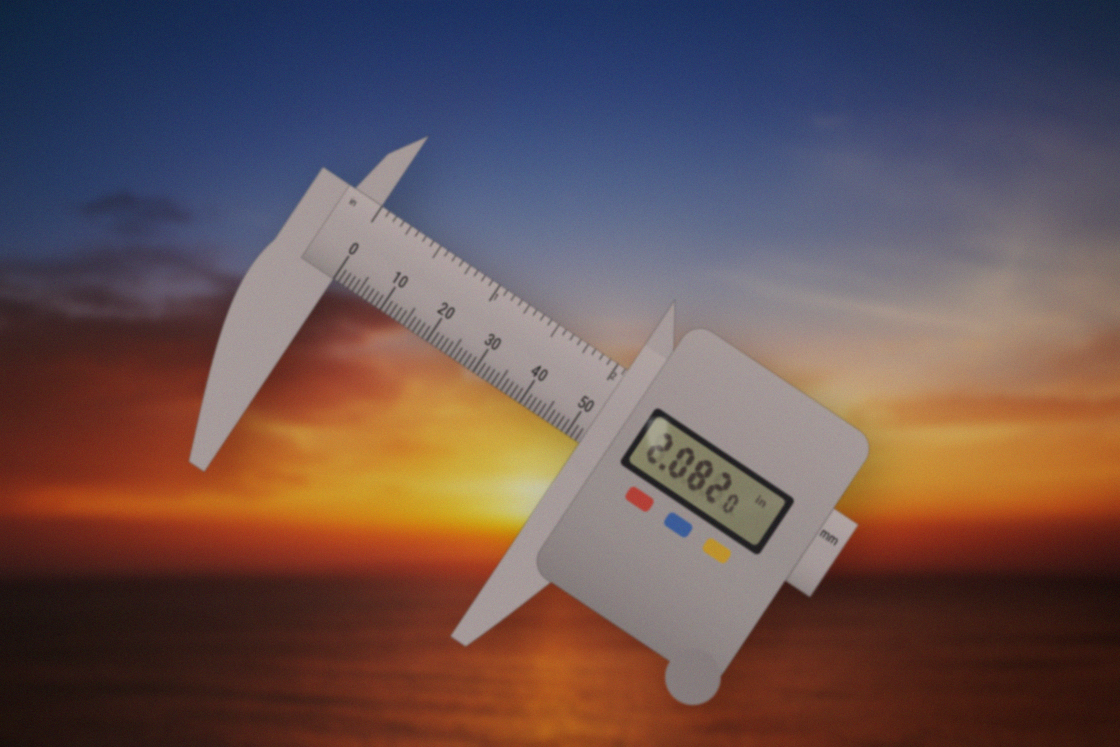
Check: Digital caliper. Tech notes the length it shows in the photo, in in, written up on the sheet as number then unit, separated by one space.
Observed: 2.0820 in
